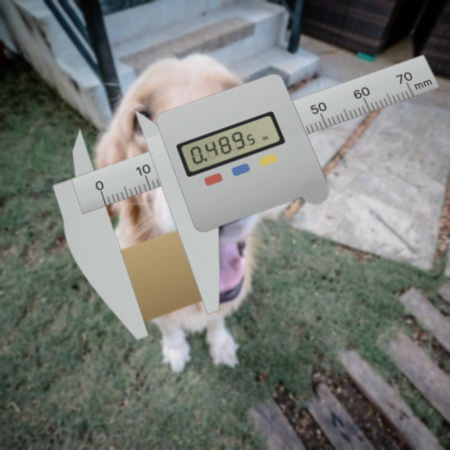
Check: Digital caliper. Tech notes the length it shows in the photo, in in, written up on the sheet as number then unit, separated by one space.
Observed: 0.4895 in
